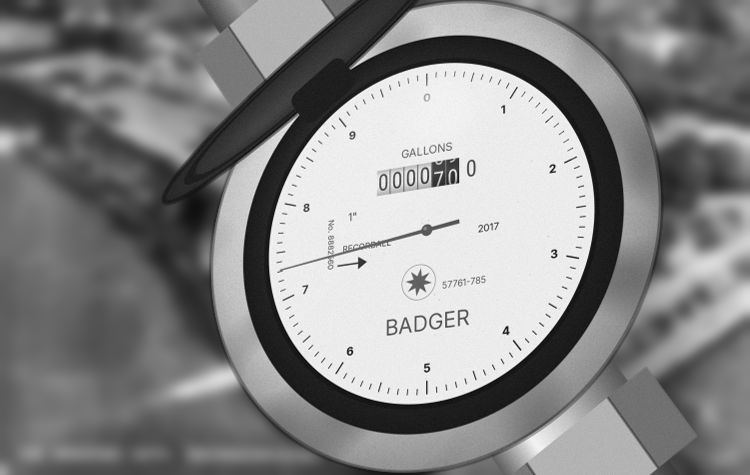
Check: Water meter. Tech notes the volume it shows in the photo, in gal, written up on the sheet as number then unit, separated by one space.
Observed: 697.3 gal
